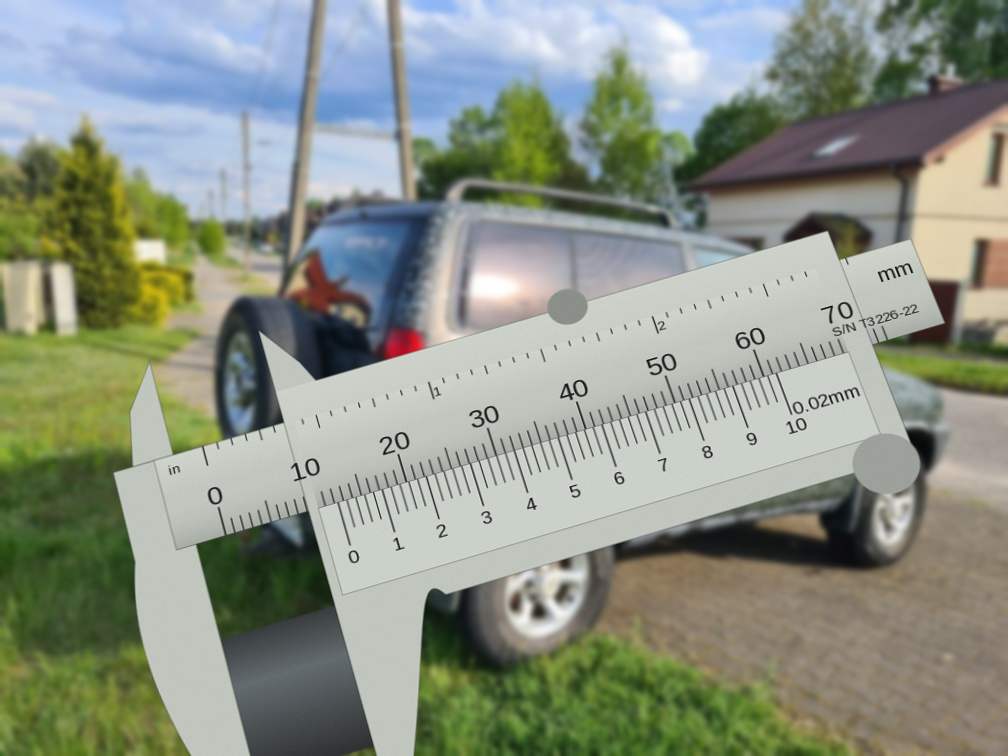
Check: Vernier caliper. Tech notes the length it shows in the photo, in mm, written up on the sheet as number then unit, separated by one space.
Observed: 12.4 mm
